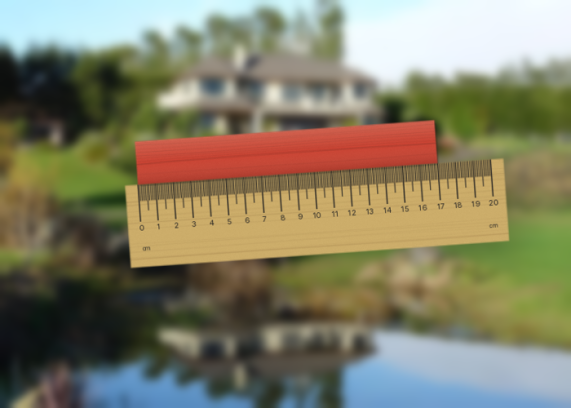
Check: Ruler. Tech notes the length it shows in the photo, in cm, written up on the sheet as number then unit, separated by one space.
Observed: 17 cm
